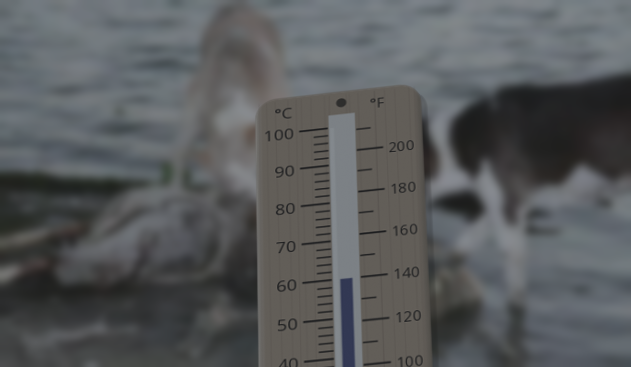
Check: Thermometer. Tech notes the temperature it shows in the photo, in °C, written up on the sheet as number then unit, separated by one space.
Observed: 60 °C
